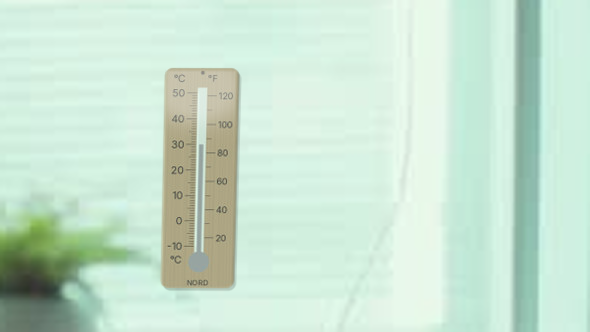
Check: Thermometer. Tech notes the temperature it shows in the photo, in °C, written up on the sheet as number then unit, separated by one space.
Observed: 30 °C
